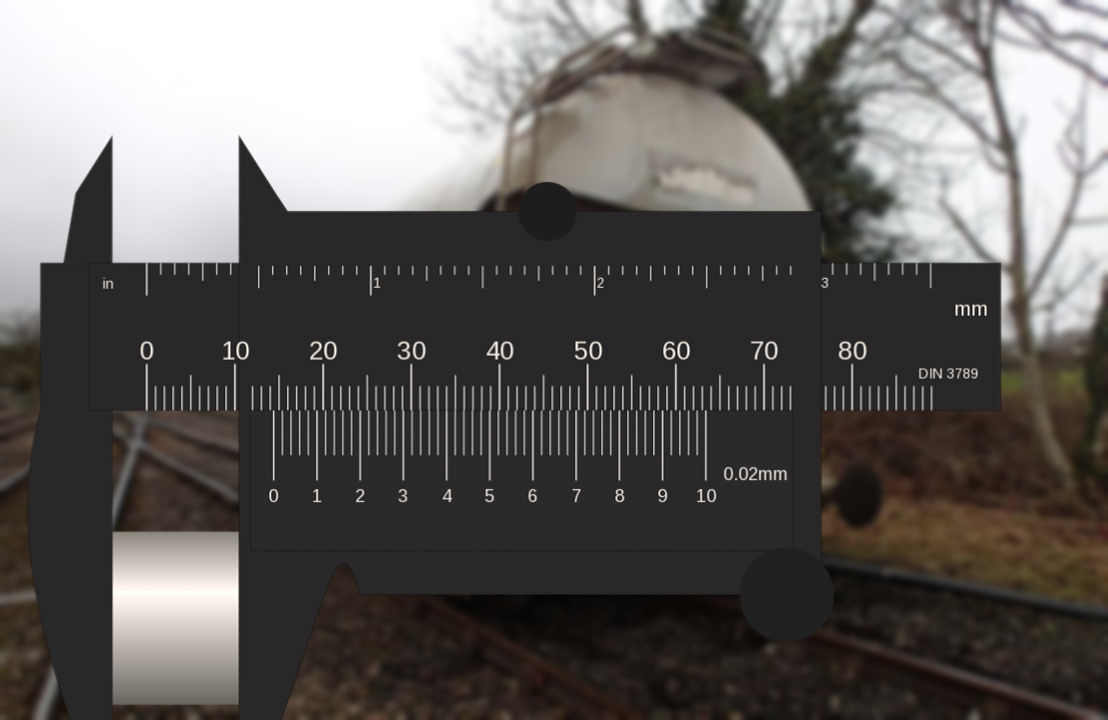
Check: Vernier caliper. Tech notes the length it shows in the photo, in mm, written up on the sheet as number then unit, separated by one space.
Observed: 14.4 mm
